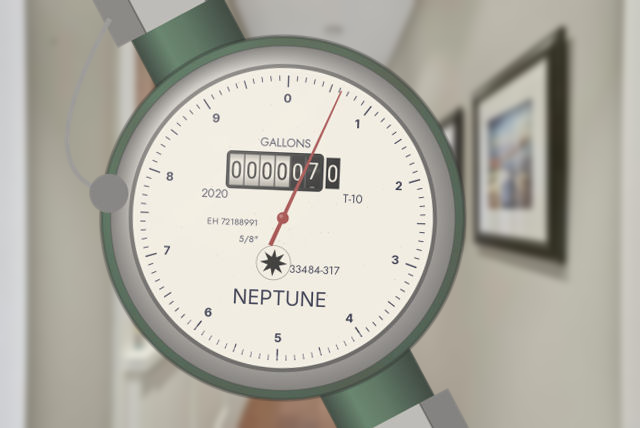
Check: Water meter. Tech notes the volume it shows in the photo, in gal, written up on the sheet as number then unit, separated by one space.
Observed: 70.6 gal
